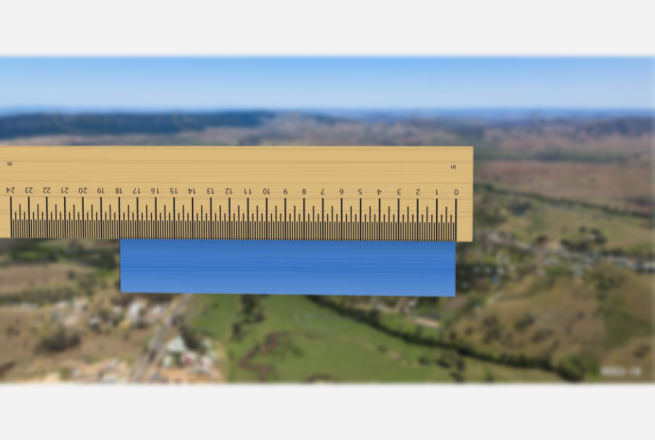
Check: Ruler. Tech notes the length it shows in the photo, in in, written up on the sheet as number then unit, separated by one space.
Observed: 18 in
